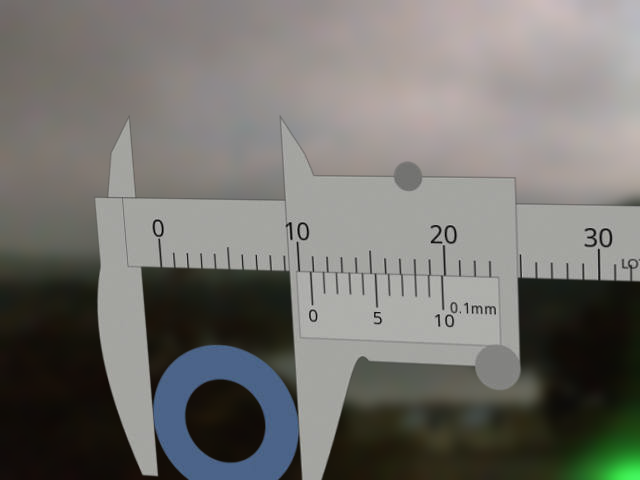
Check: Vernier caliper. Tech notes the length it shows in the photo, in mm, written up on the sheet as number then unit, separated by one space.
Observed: 10.8 mm
